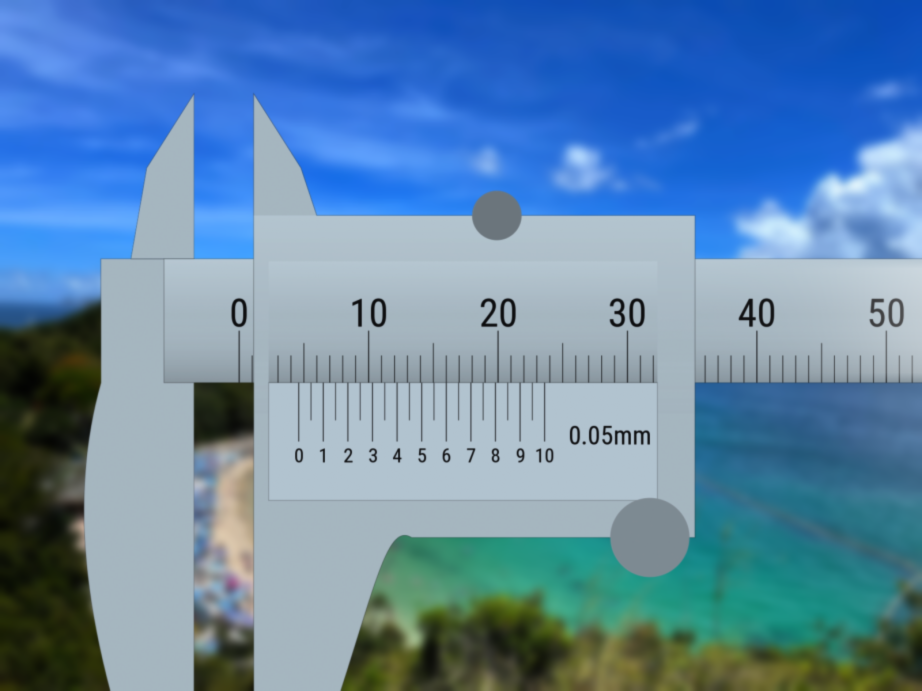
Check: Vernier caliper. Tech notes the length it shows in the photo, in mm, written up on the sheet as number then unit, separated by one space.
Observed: 4.6 mm
